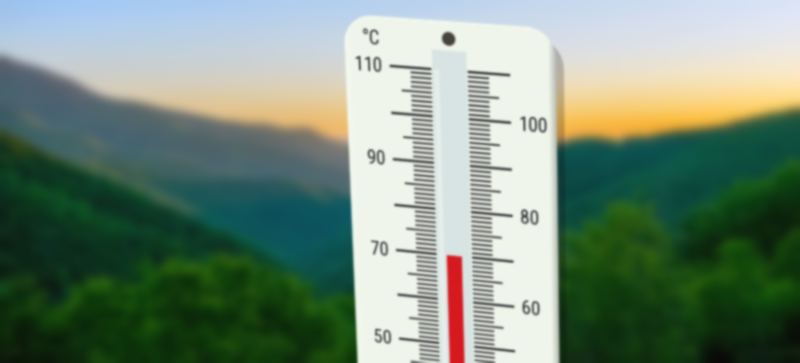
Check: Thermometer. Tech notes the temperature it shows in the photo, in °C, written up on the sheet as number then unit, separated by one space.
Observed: 70 °C
